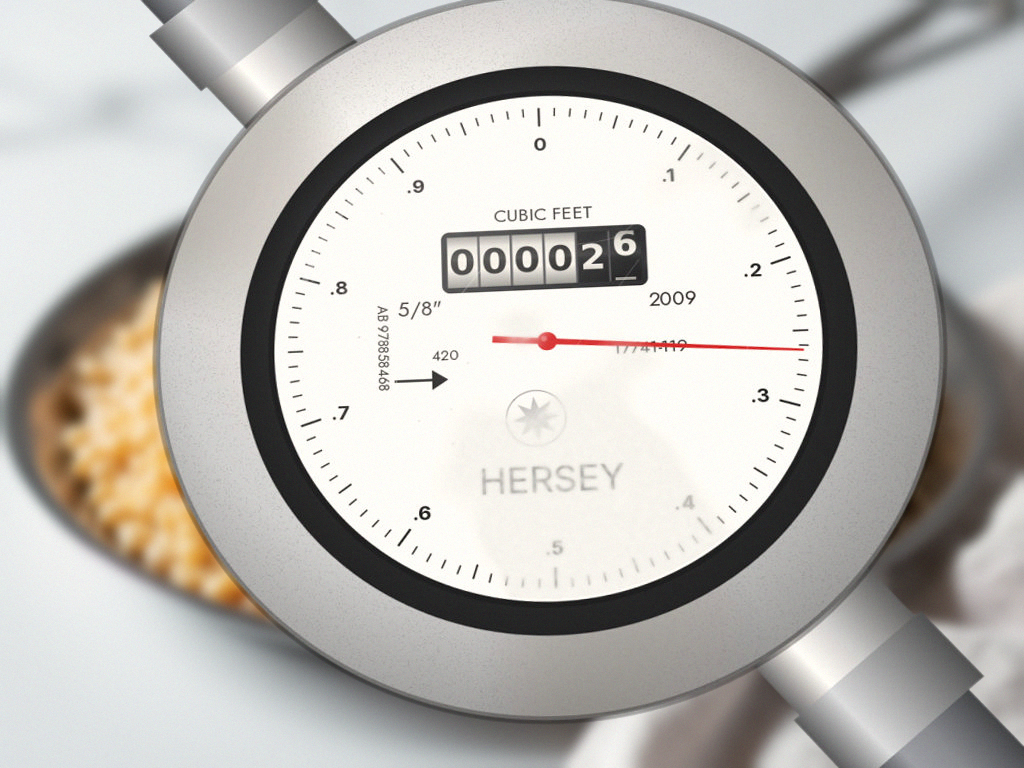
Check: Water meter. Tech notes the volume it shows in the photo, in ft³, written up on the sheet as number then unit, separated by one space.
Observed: 26.26 ft³
